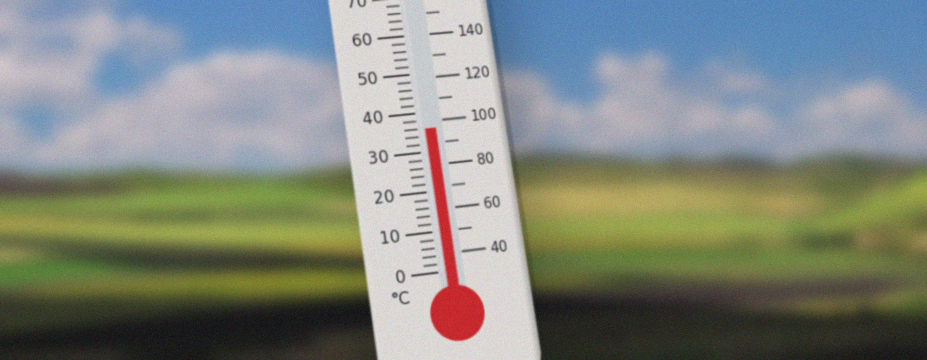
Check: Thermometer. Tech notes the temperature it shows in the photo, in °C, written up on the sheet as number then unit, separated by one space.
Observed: 36 °C
